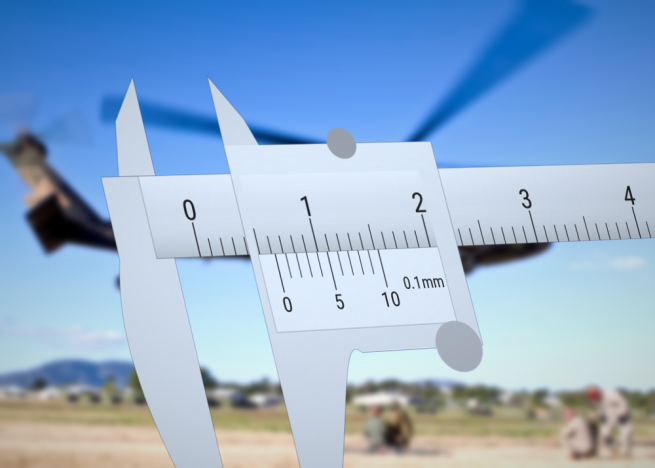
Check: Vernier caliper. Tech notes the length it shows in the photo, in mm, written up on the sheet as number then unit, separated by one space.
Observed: 6.3 mm
